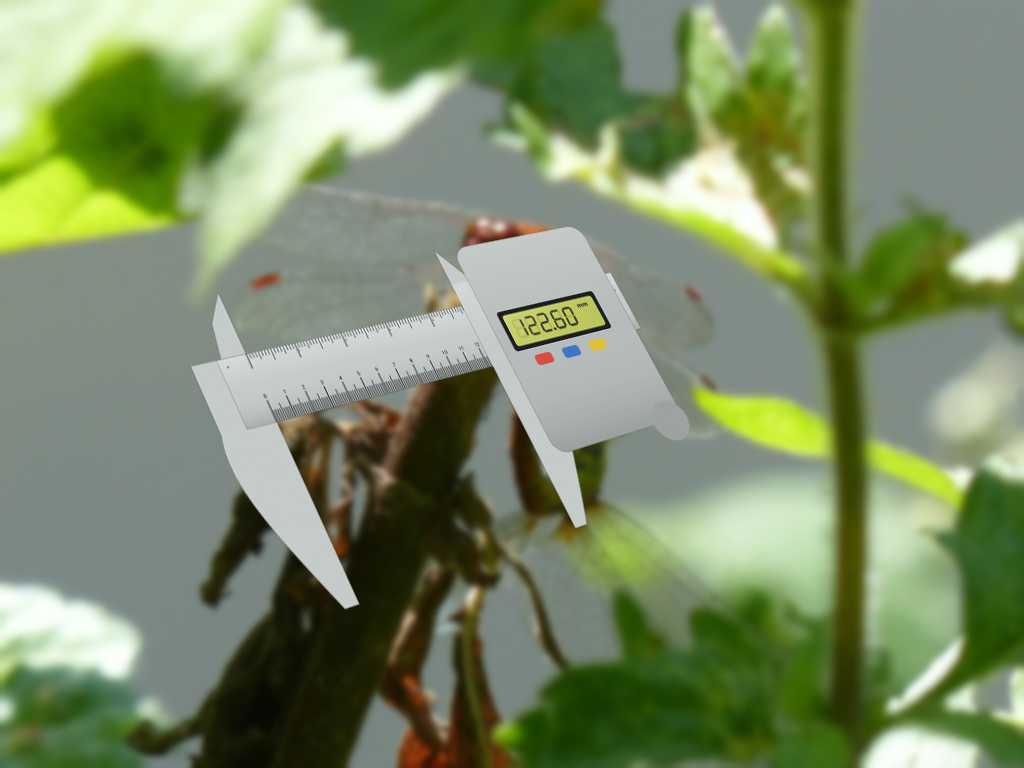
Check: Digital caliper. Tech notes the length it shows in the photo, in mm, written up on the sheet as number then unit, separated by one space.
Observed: 122.60 mm
